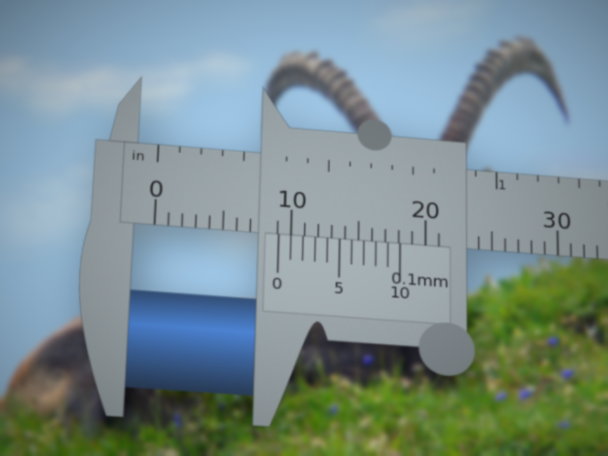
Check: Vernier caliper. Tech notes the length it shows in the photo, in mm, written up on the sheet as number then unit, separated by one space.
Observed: 9.1 mm
